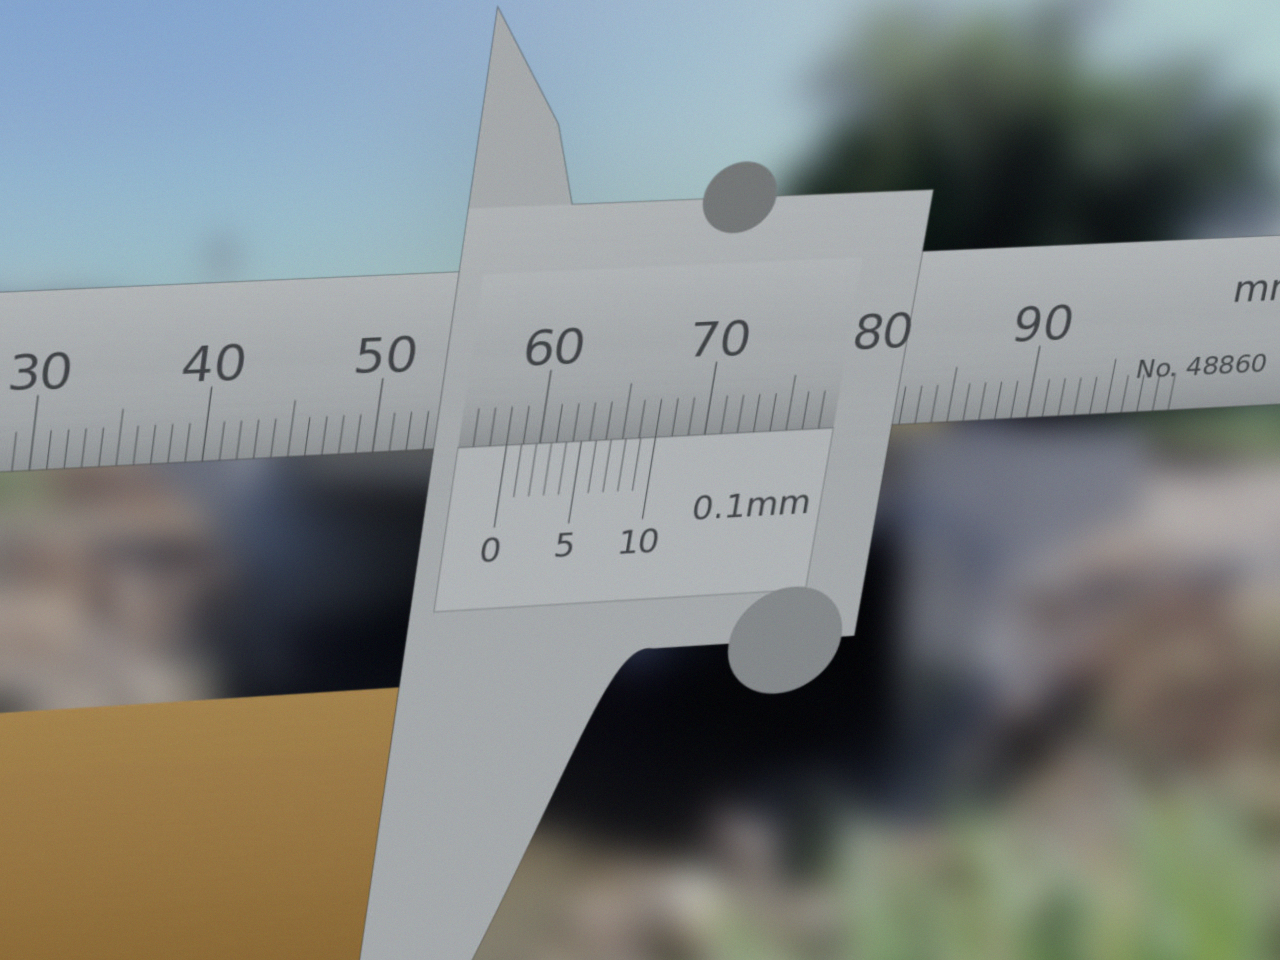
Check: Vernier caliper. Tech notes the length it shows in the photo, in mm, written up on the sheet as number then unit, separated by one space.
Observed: 58.0 mm
